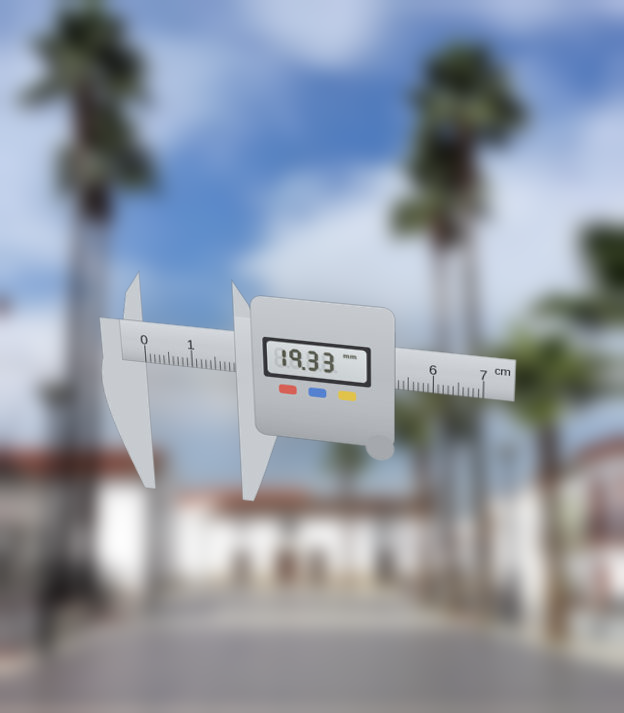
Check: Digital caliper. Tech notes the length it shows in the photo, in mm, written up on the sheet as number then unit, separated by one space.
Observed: 19.33 mm
